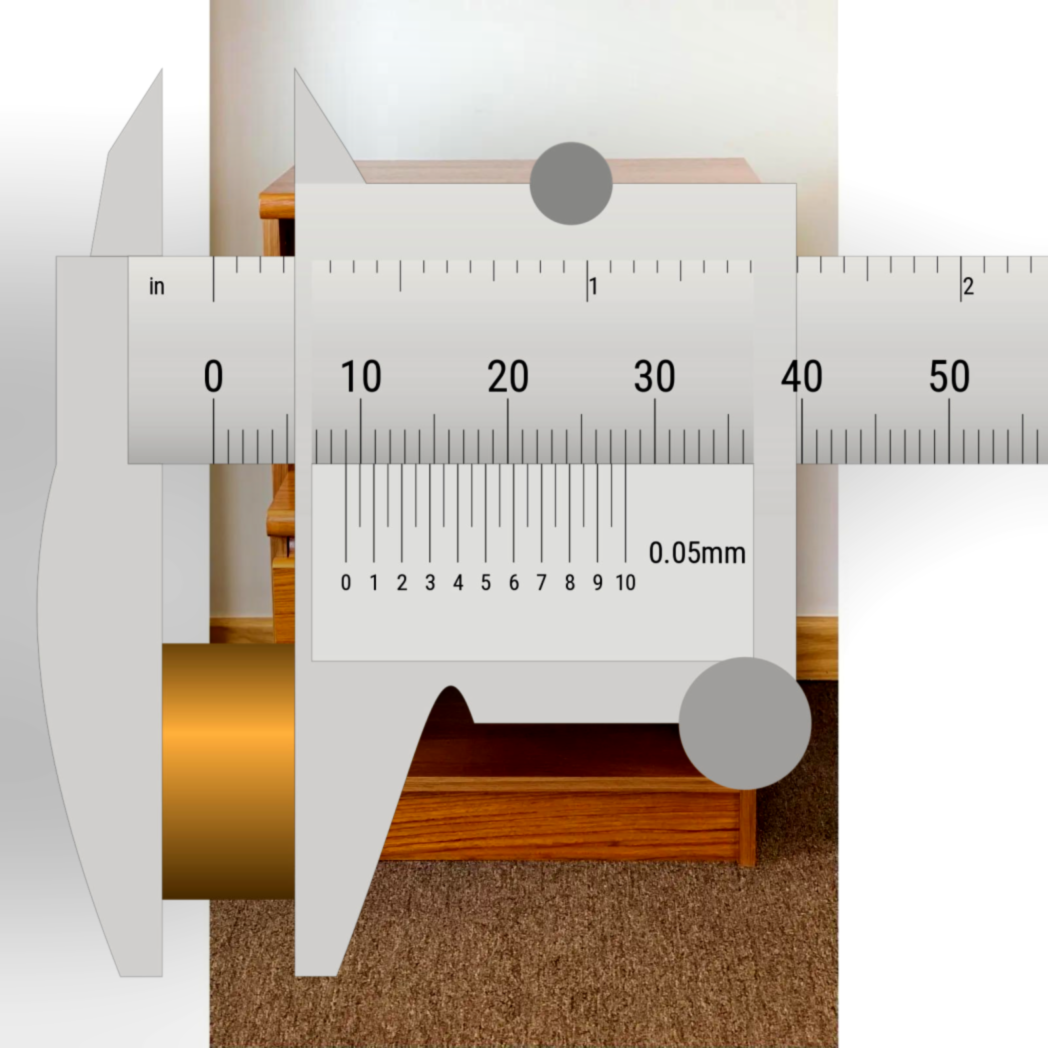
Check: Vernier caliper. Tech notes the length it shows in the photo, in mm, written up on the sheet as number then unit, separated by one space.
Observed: 9.0 mm
